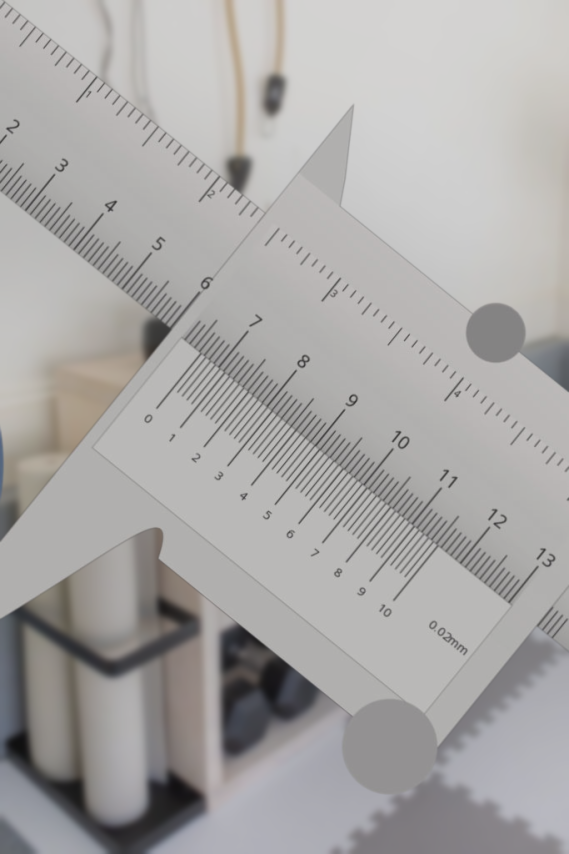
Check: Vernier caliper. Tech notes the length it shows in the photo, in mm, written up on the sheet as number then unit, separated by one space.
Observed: 66.4 mm
